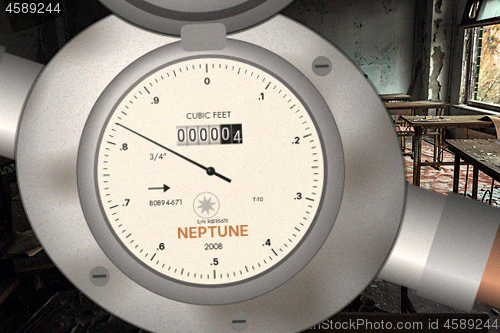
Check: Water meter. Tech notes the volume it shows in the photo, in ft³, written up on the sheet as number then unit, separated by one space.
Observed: 3.83 ft³
